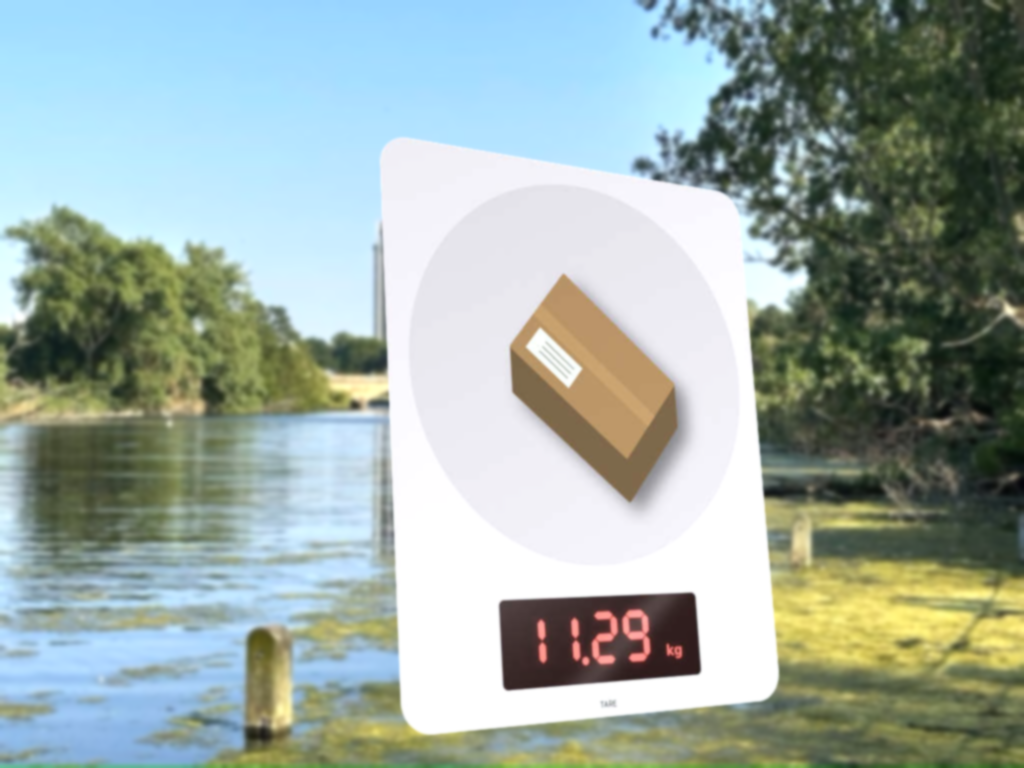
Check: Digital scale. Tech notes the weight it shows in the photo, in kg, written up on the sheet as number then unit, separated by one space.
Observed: 11.29 kg
